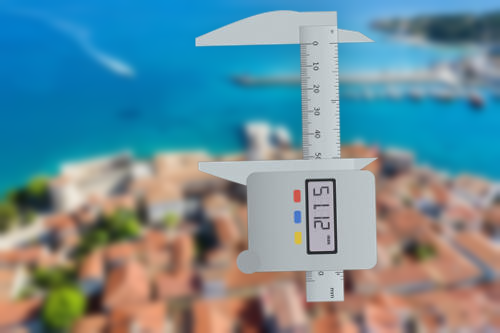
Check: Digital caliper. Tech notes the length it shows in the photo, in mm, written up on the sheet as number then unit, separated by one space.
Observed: 51.12 mm
